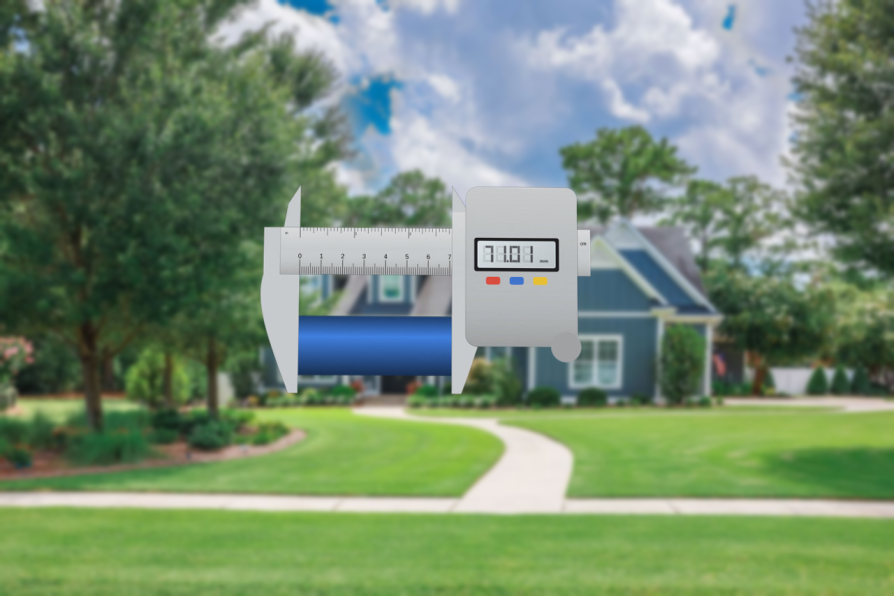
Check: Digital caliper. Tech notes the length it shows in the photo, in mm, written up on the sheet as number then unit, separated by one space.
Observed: 71.01 mm
